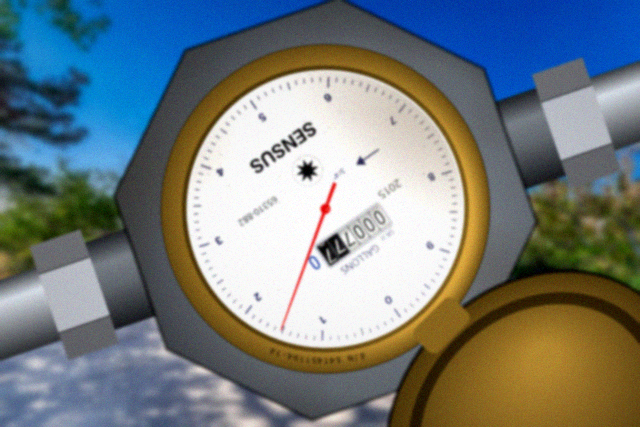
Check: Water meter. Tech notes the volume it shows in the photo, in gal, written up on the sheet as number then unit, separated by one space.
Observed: 7771.5 gal
